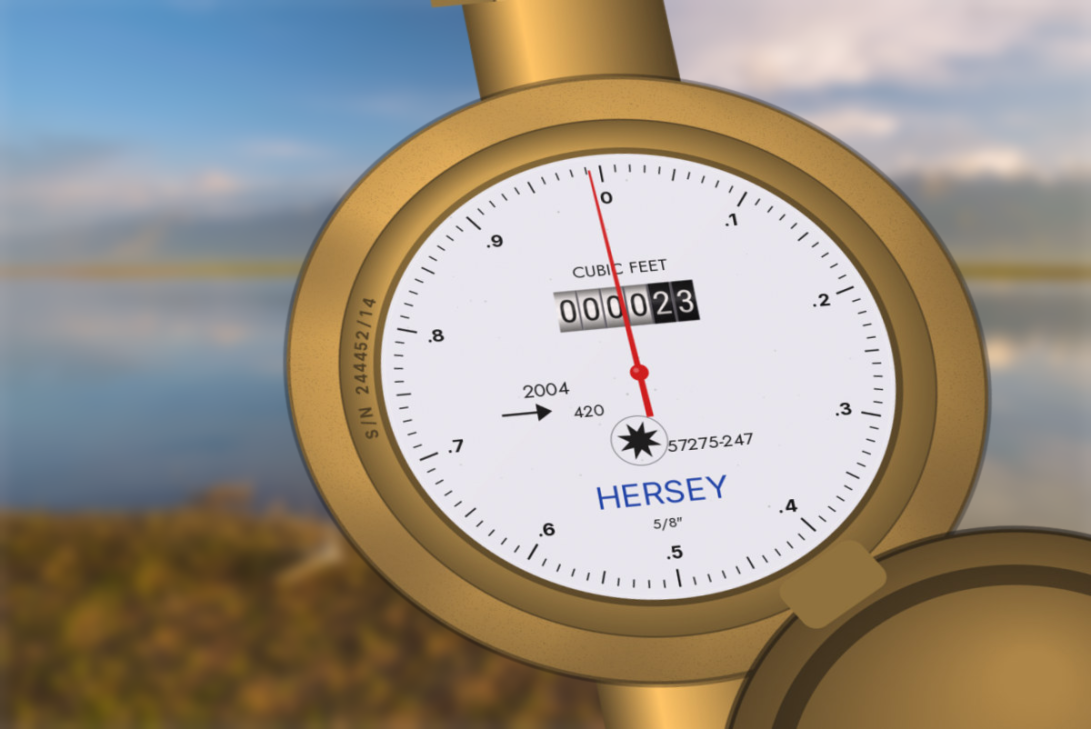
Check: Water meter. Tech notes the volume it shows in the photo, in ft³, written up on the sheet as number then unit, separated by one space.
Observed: 22.99 ft³
